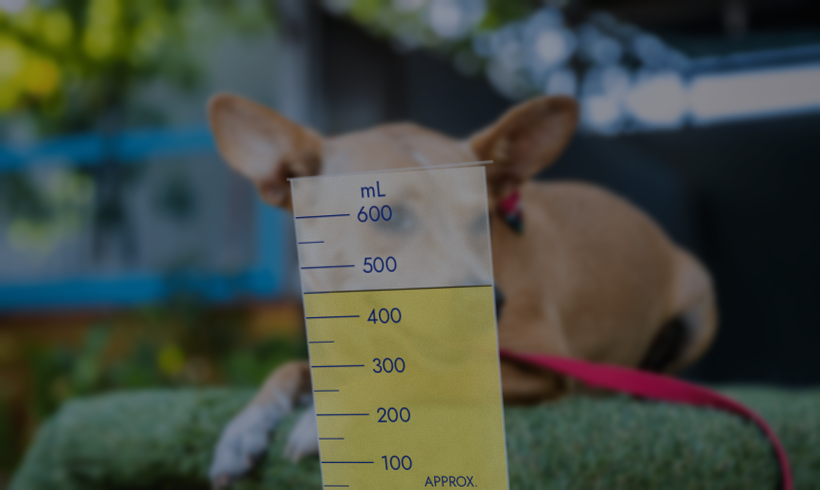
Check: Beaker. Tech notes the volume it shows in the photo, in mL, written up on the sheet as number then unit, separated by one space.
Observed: 450 mL
